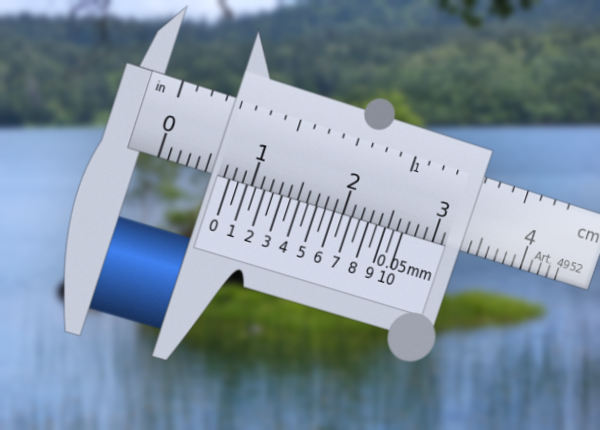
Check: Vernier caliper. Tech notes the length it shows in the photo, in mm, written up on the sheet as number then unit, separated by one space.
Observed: 7.6 mm
